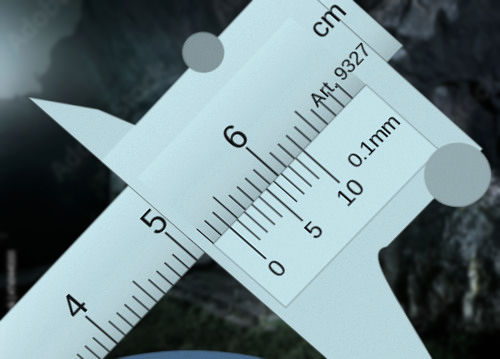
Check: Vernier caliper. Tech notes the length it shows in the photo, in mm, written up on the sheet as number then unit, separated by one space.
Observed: 54.0 mm
